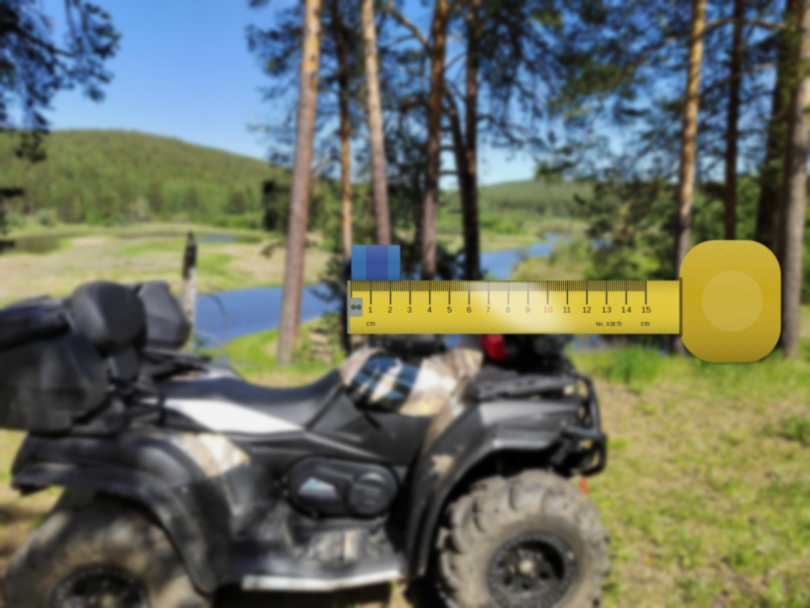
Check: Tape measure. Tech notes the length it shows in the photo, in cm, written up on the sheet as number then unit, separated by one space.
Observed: 2.5 cm
